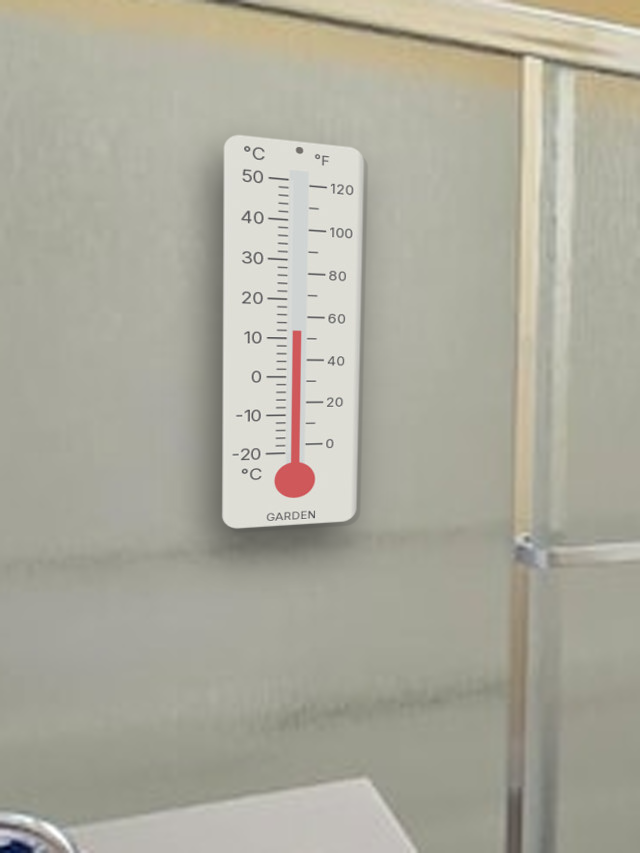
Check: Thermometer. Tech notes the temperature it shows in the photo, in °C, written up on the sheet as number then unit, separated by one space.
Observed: 12 °C
